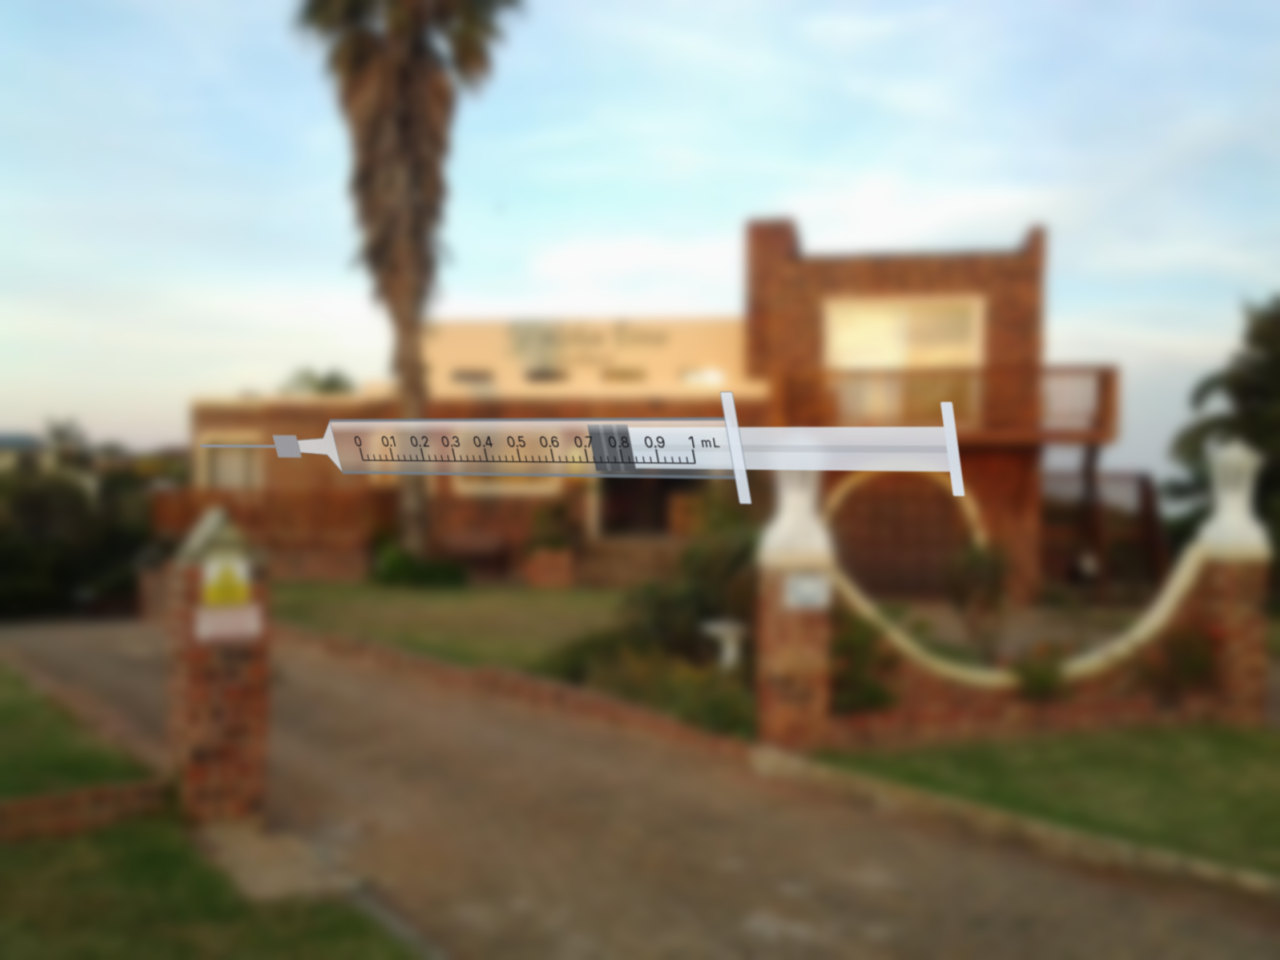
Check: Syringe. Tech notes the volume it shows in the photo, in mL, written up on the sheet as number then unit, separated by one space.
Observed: 0.72 mL
